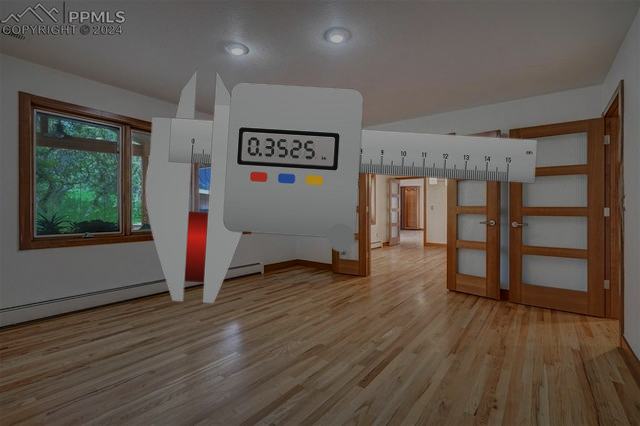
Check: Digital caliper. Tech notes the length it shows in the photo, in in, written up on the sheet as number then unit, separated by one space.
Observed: 0.3525 in
